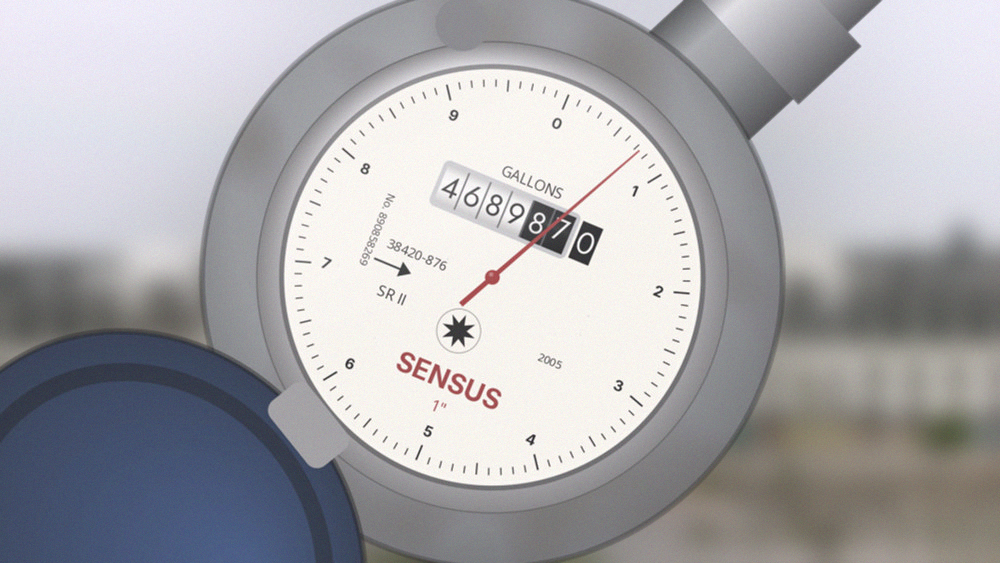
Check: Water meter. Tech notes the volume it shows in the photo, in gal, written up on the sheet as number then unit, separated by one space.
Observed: 4689870.7 gal
